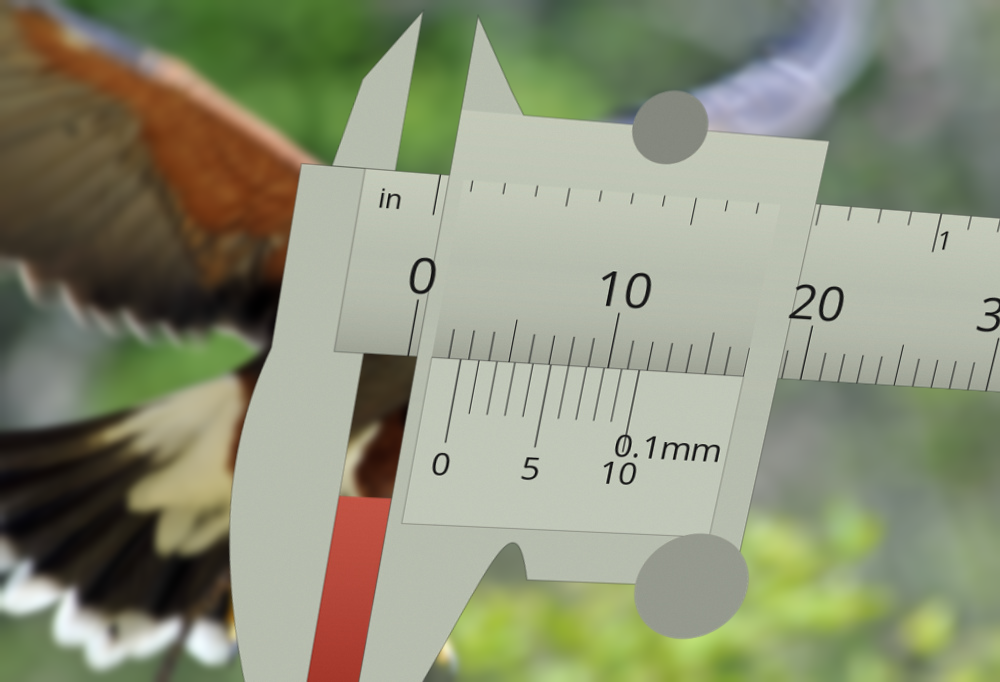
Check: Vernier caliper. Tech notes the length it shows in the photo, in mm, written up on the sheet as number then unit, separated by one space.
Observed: 2.6 mm
